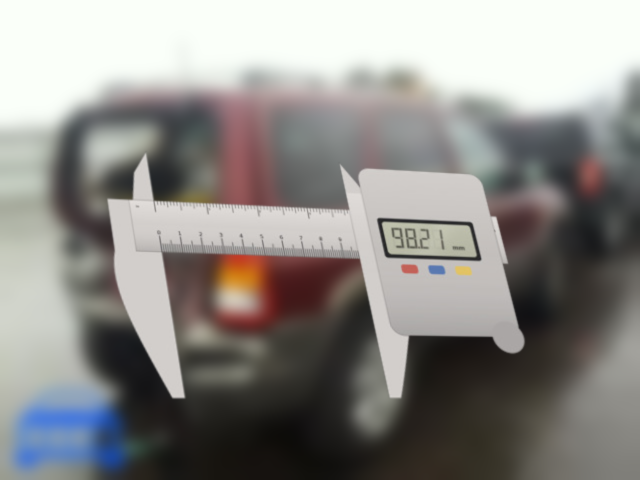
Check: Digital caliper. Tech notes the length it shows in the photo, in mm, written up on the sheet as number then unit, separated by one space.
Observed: 98.21 mm
